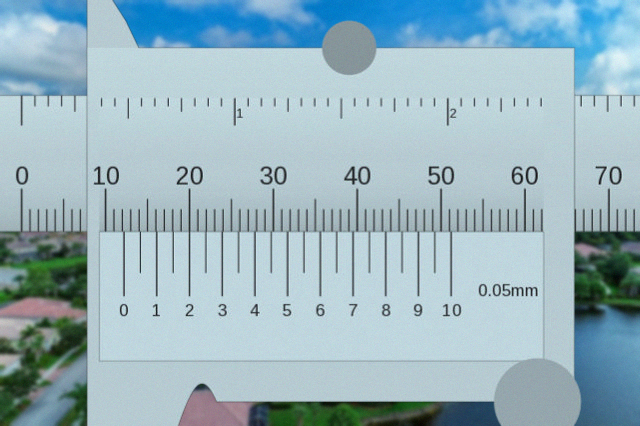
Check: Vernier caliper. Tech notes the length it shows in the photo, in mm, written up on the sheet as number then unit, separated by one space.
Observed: 12.2 mm
